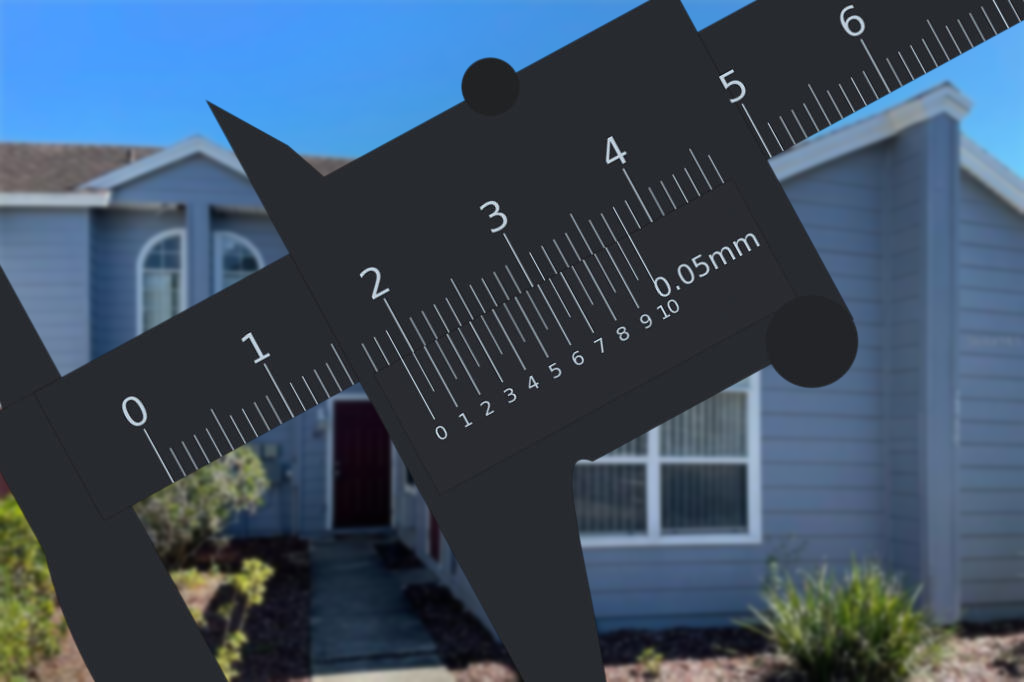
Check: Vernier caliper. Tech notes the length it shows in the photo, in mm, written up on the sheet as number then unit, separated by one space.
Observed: 19.0 mm
